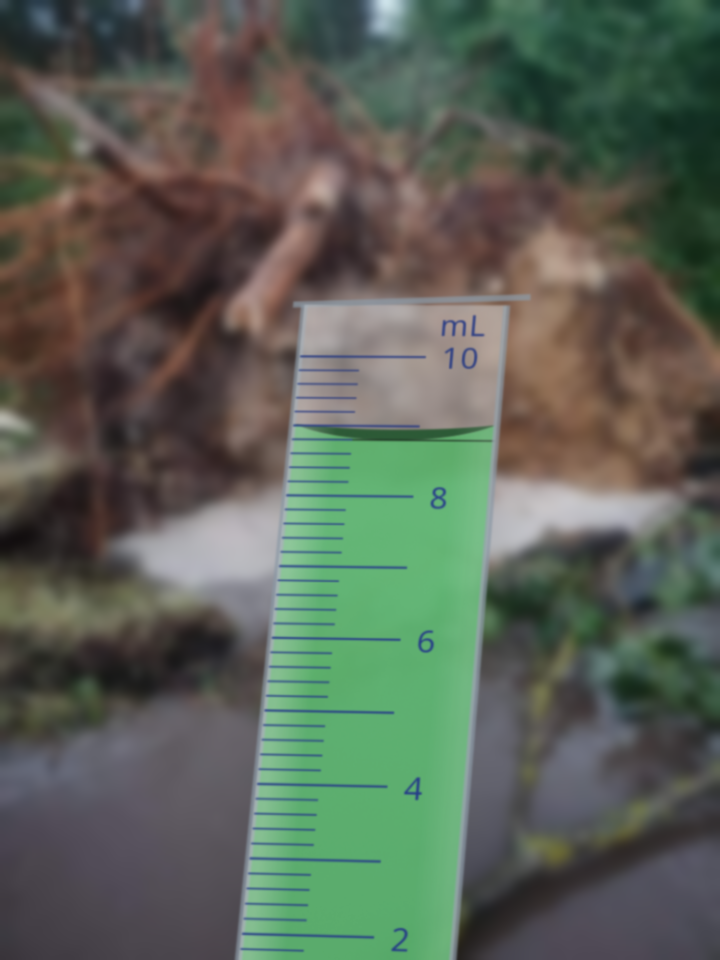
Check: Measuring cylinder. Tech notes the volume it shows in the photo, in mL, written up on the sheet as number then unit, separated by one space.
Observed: 8.8 mL
